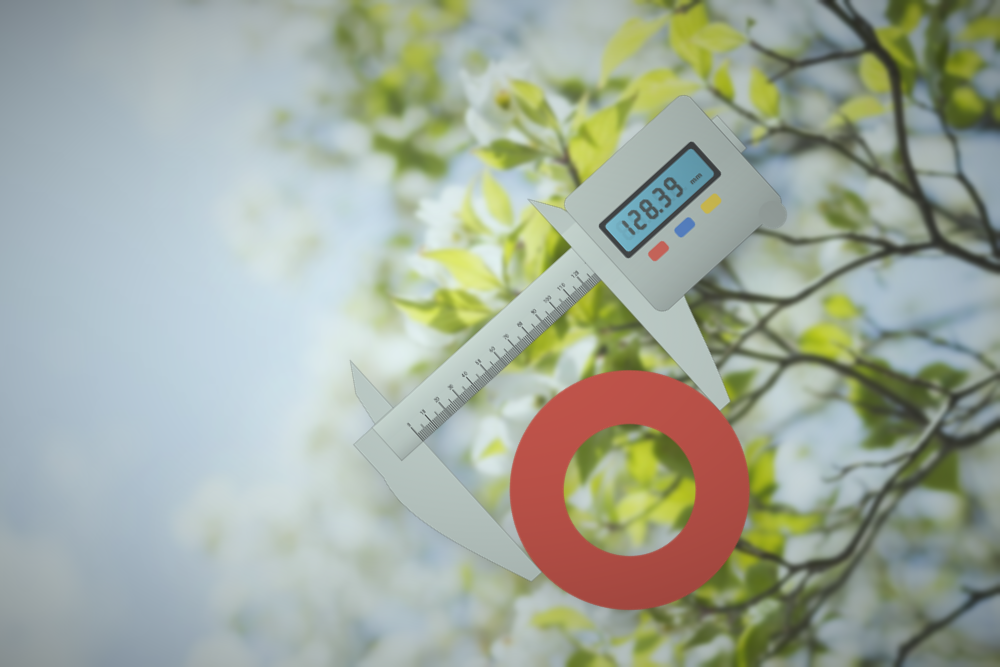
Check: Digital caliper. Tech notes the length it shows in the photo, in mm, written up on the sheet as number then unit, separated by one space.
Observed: 128.39 mm
